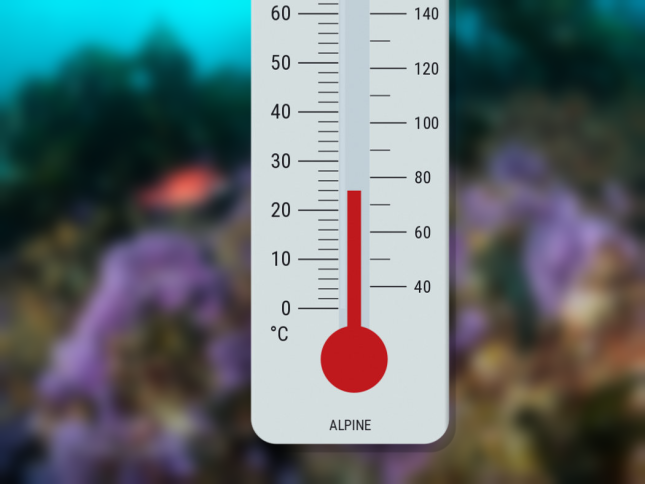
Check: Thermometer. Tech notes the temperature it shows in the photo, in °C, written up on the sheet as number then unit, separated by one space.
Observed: 24 °C
